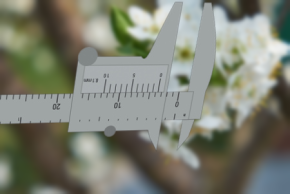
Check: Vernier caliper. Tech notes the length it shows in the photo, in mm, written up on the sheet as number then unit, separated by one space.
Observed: 3.6 mm
